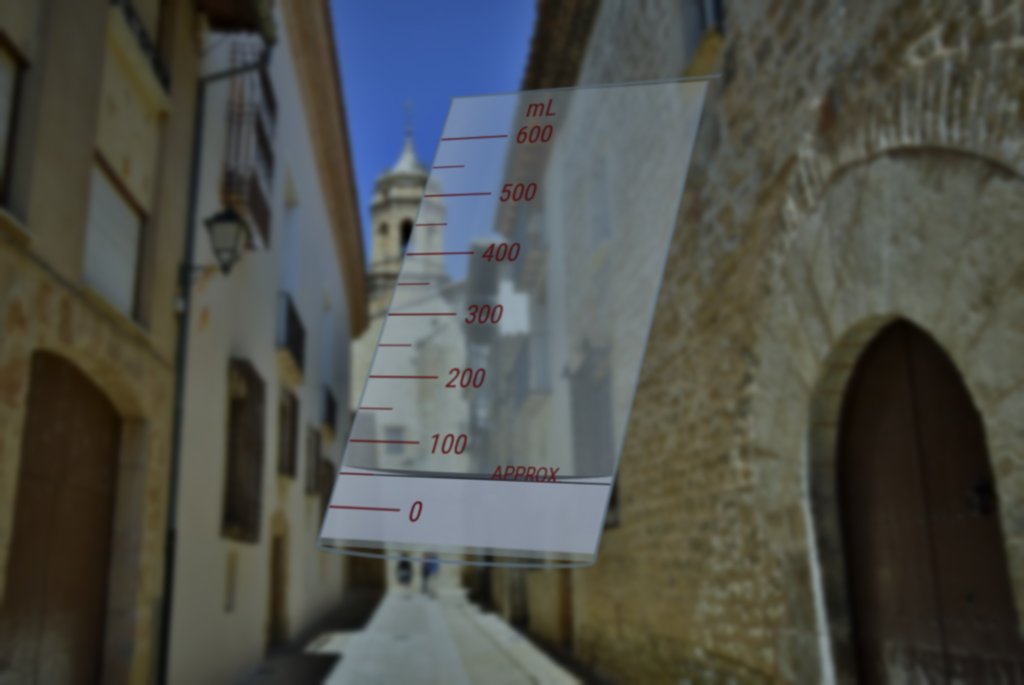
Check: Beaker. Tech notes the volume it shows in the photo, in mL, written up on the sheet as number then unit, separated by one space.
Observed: 50 mL
